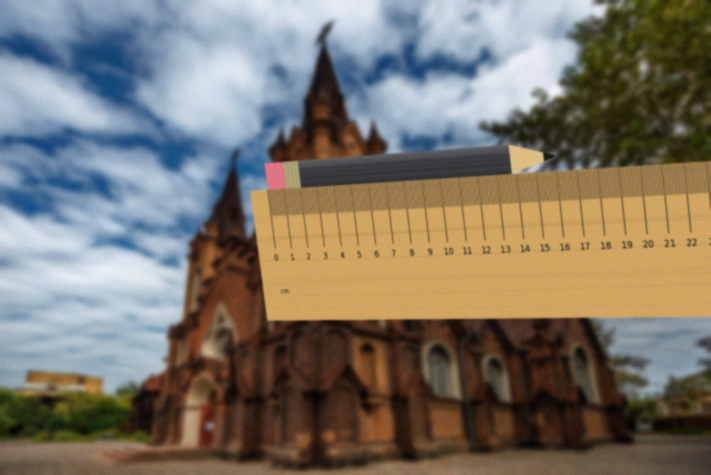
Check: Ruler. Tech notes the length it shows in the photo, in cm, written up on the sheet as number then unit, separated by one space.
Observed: 16 cm
